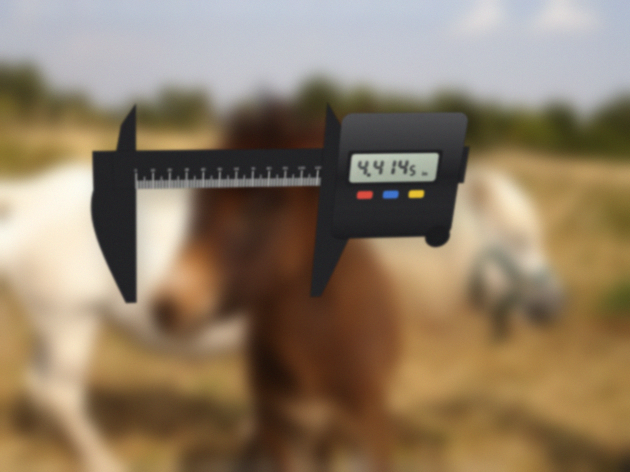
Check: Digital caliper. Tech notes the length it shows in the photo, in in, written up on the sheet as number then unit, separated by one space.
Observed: 4.4145 in
